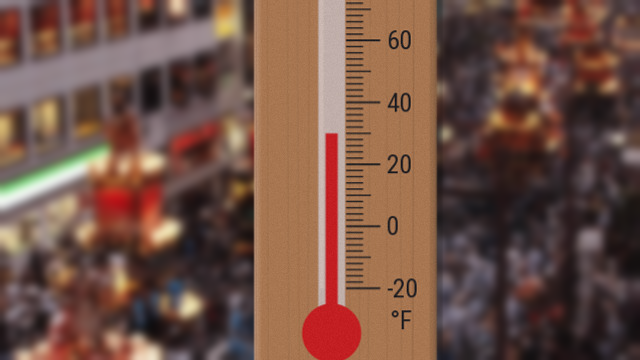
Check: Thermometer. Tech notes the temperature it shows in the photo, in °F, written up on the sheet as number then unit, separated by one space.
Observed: 30 °F
